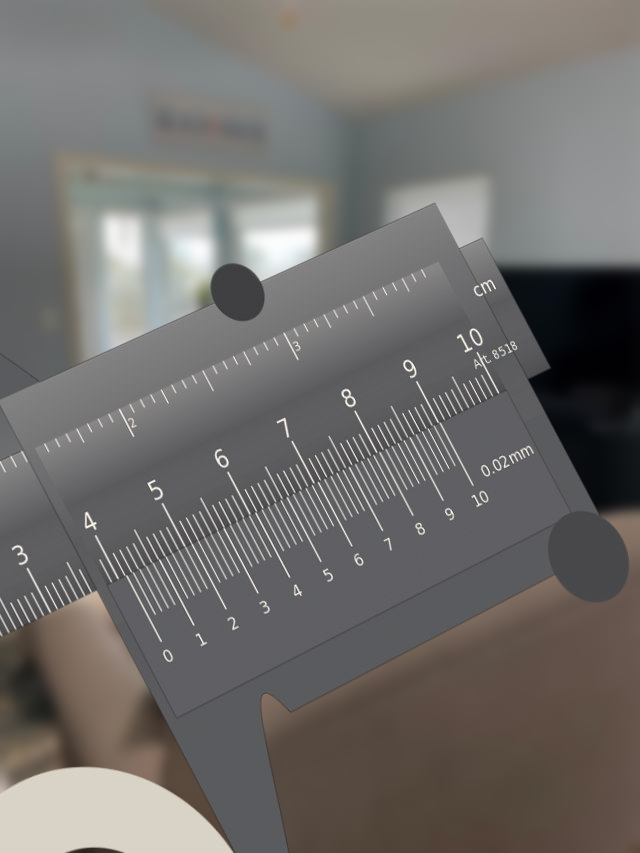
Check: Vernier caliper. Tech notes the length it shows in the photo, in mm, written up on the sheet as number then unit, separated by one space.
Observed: 41.2 mm
